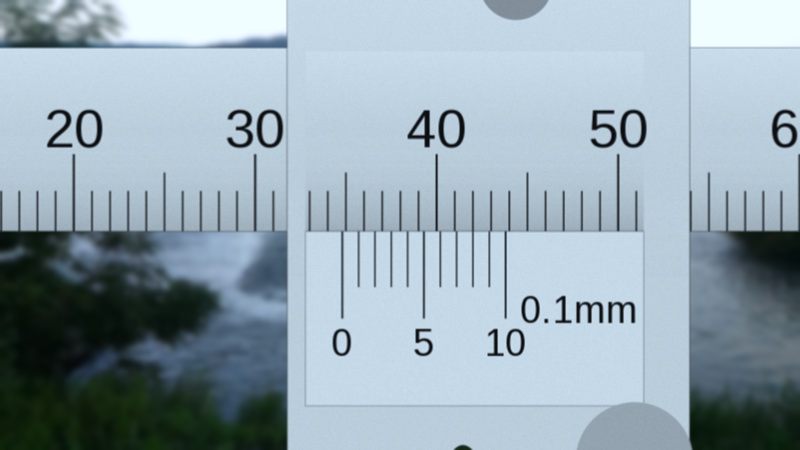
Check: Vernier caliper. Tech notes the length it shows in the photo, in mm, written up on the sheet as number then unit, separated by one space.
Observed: 34.8 mm
